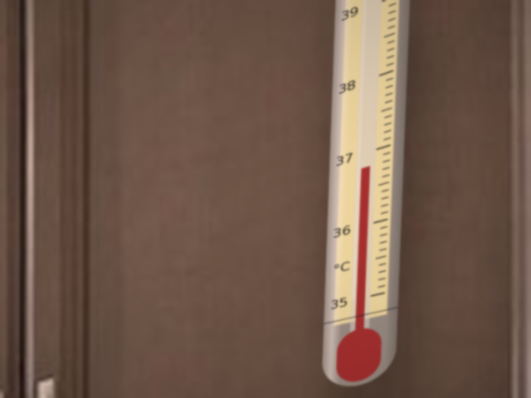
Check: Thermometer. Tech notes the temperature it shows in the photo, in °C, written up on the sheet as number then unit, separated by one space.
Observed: 36.8 °C
